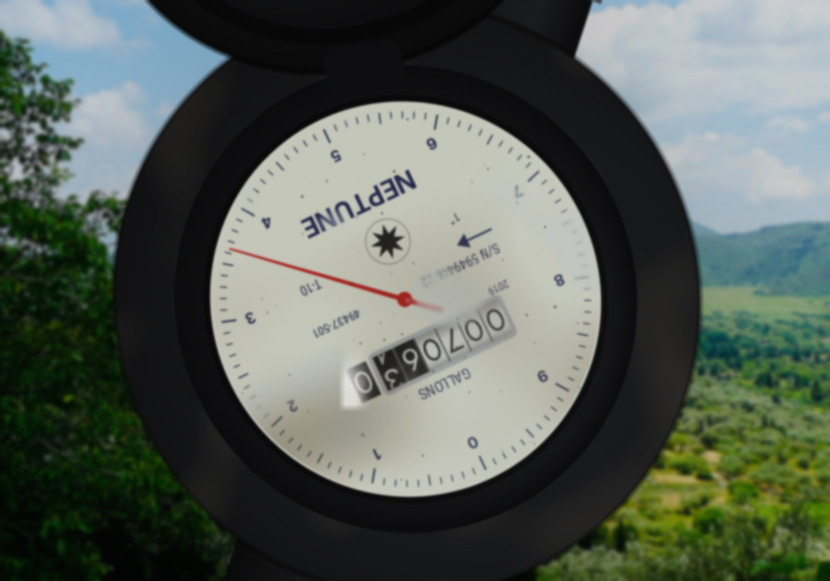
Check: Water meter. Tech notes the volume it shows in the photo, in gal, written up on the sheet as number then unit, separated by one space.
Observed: 70633.6 gal
